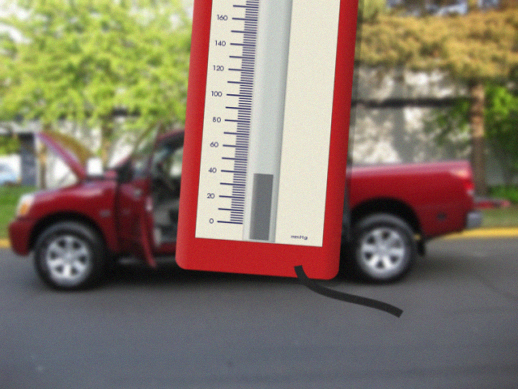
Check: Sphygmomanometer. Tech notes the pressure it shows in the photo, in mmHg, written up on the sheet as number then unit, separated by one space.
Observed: 40 mmHg
